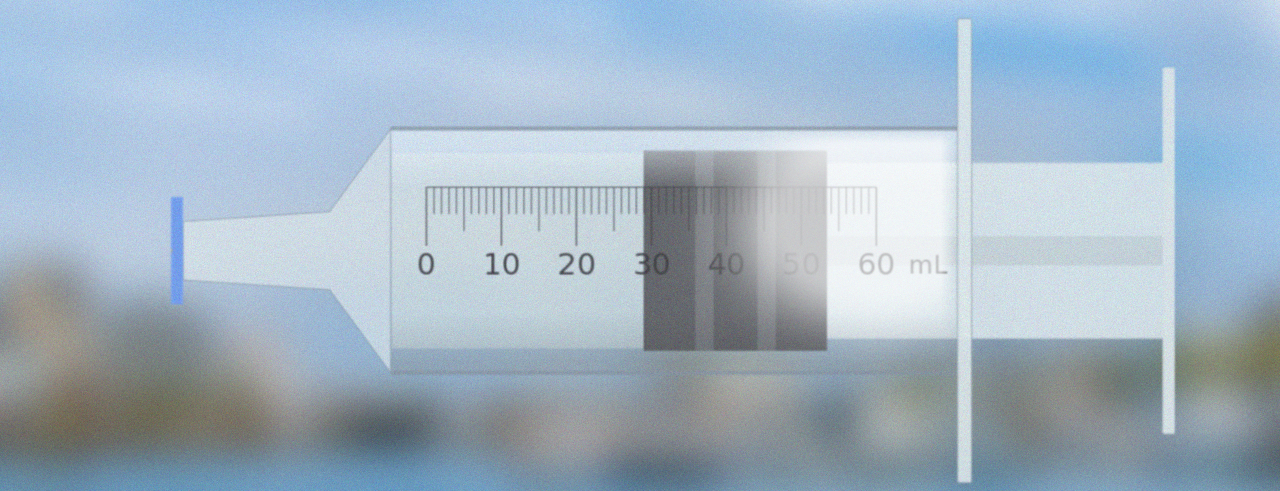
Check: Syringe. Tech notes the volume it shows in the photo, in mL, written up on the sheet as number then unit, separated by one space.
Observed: 29 mL
